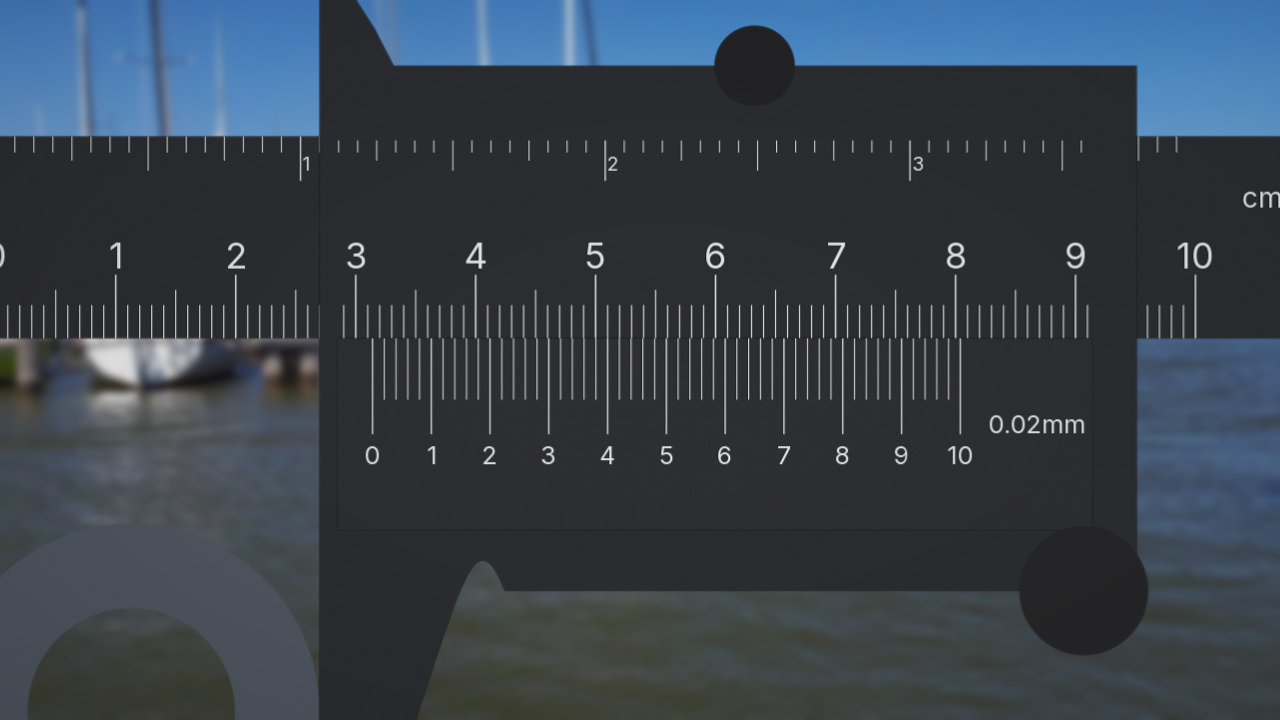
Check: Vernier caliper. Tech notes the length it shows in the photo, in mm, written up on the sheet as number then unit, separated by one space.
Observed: 31.4 mm
